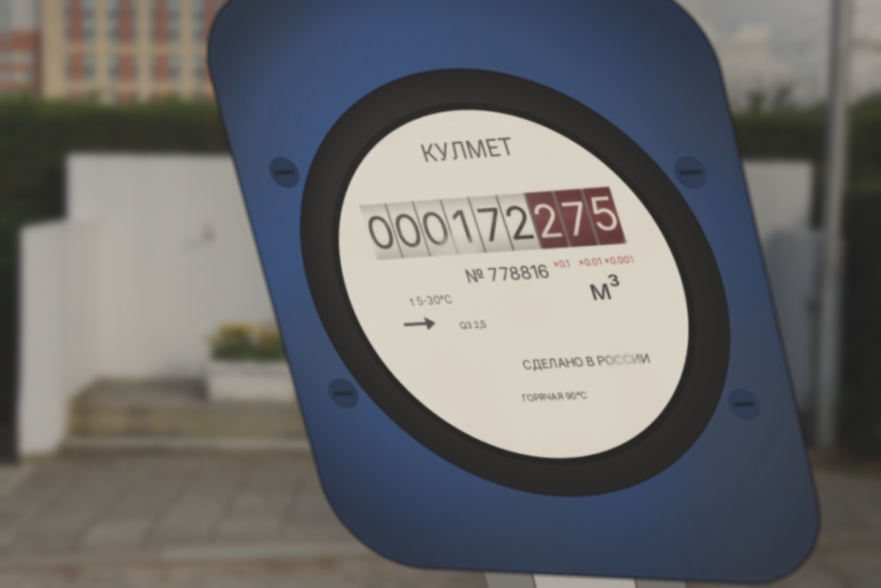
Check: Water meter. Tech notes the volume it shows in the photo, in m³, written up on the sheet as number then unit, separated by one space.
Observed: 172.275 m³
